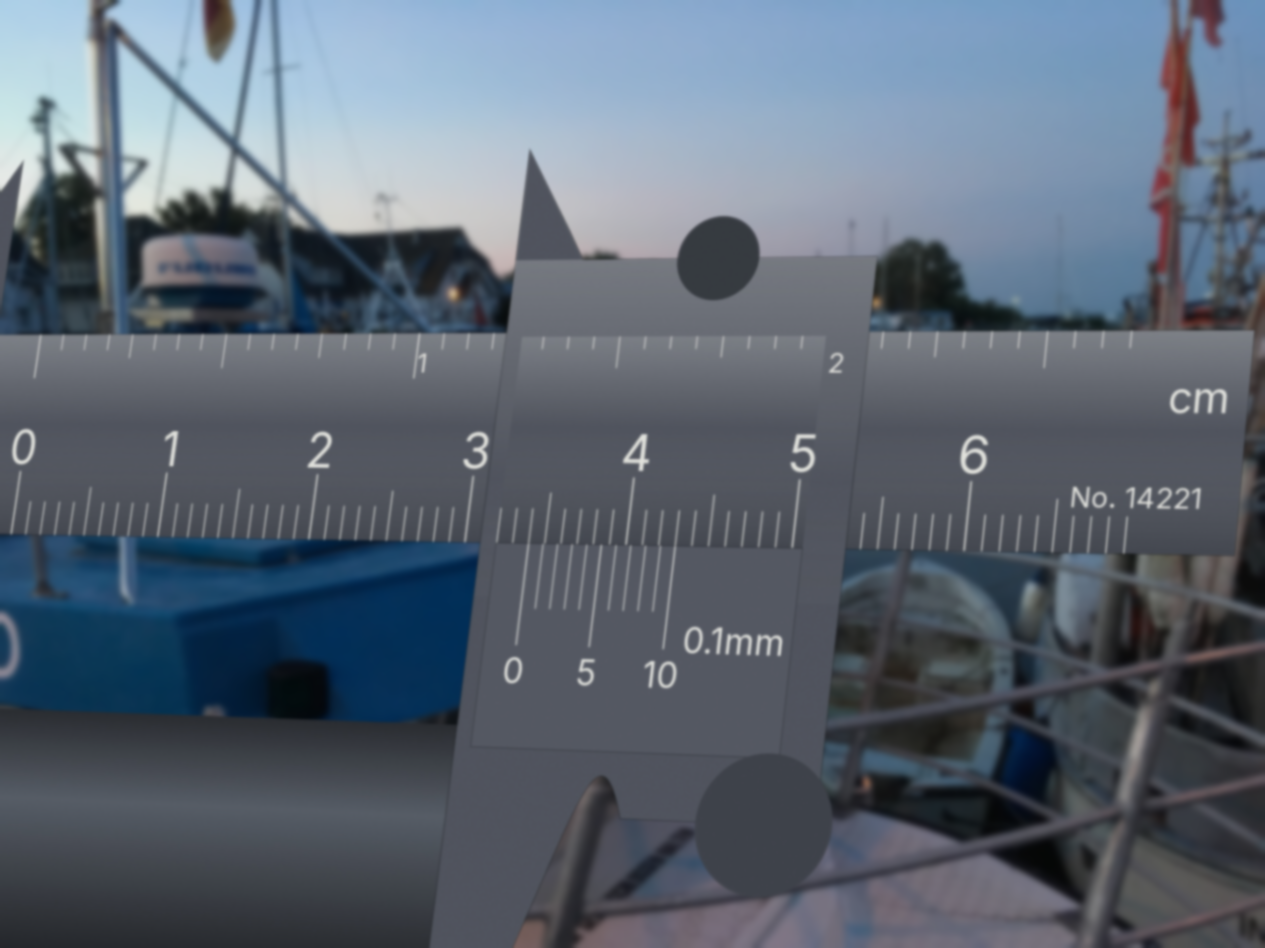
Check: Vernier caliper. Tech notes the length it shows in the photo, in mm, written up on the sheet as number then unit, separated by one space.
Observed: 34.0 mm
